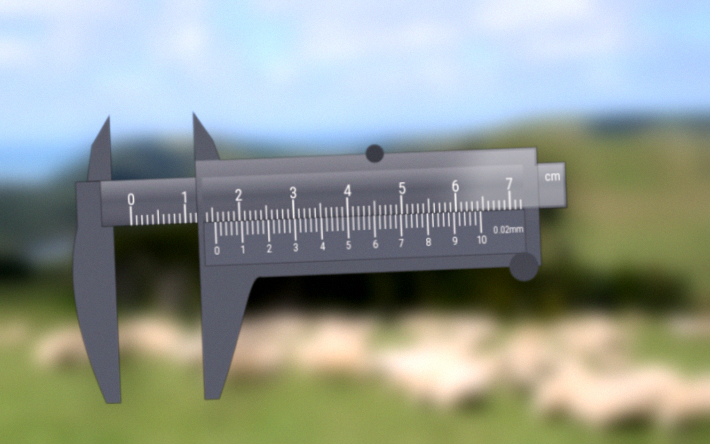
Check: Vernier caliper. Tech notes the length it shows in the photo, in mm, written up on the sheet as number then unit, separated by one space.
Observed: 15.5 mm
